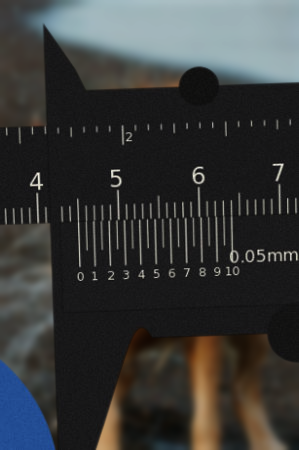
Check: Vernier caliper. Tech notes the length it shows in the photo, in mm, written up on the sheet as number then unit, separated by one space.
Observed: 45.0 mm
